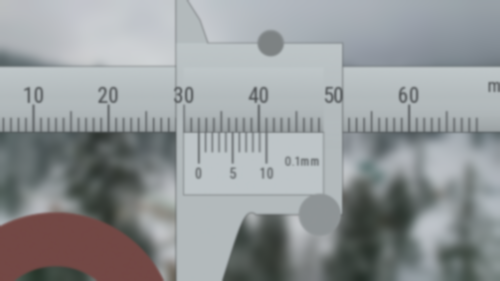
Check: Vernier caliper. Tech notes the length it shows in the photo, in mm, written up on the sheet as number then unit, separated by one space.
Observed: 32.0 mm
